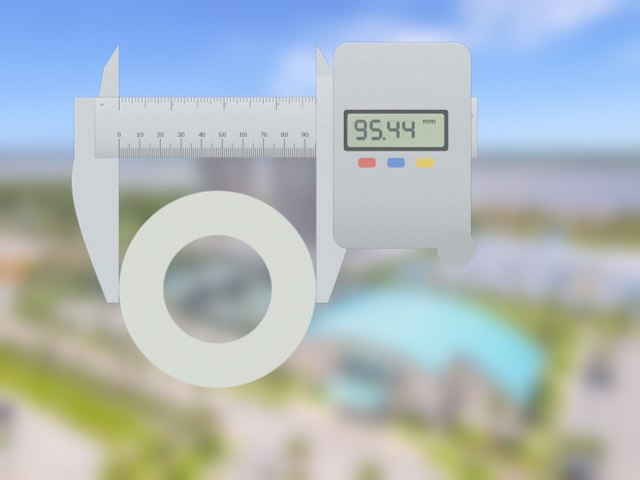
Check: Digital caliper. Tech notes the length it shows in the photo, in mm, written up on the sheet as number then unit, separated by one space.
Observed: 95.44 mm
